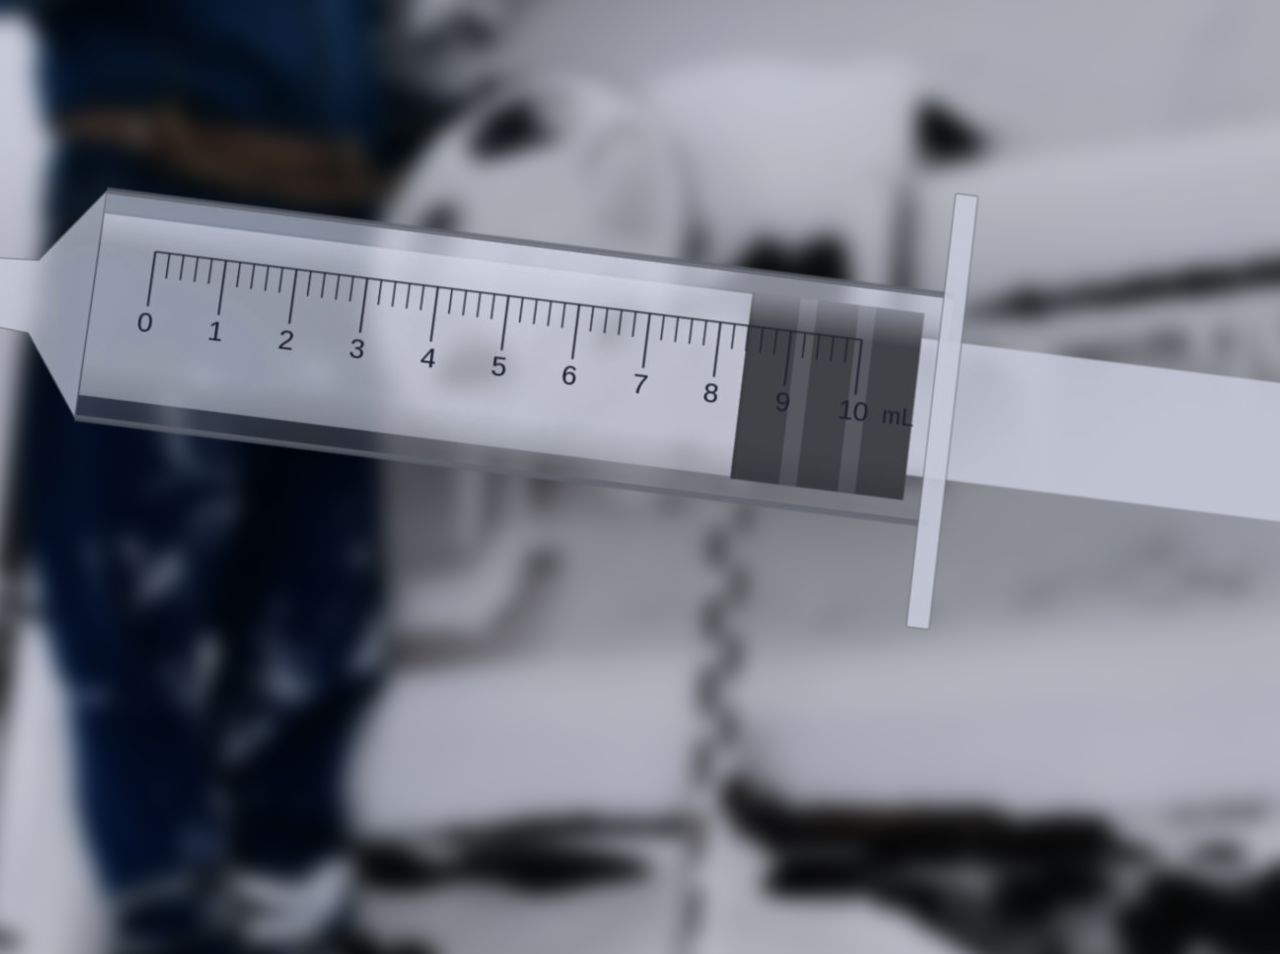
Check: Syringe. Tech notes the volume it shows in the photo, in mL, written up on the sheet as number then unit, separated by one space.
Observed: 8.4 mL
